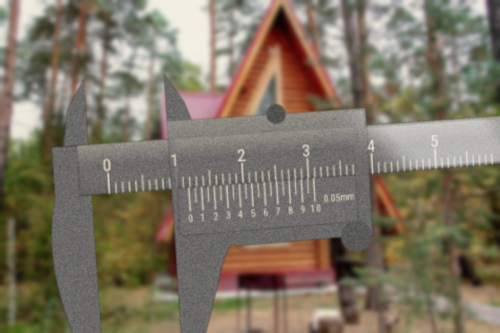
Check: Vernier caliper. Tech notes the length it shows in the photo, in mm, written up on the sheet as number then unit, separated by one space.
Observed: 11.8 mm
